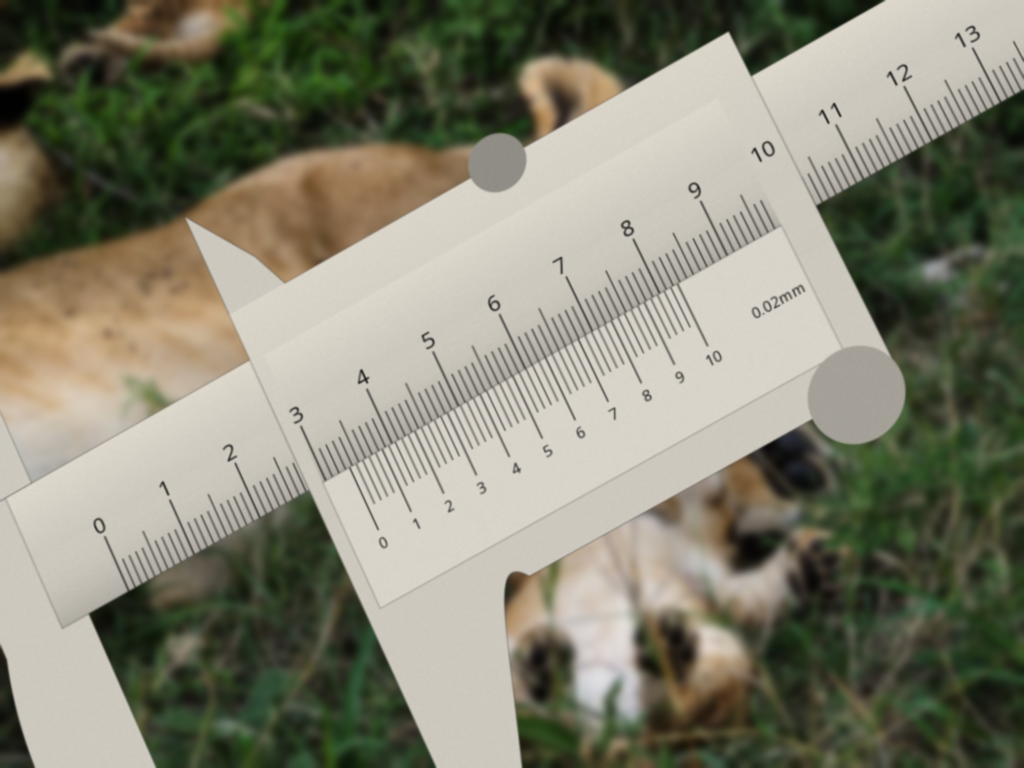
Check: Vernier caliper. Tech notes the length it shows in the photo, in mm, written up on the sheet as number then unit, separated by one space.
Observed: 33.6 mm
